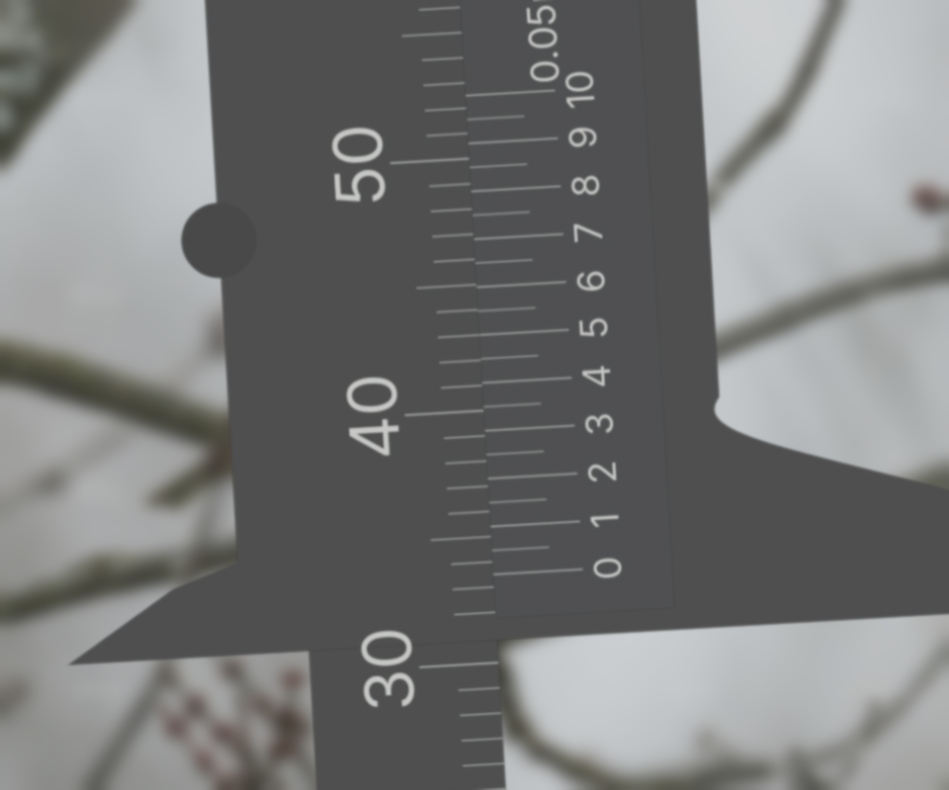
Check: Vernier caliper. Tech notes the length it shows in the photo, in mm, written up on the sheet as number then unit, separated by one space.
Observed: 33.5 mm
